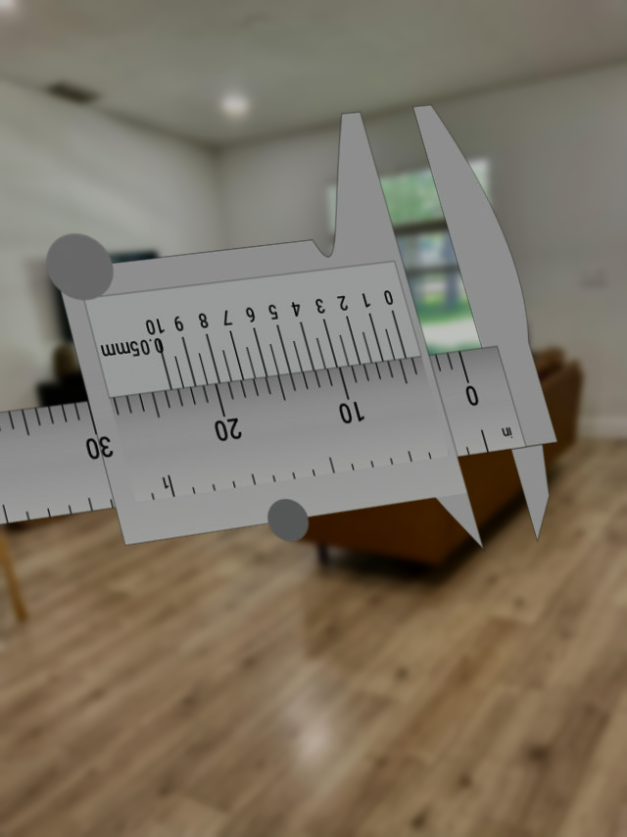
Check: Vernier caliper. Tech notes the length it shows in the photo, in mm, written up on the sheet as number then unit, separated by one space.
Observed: 4.5 mm
